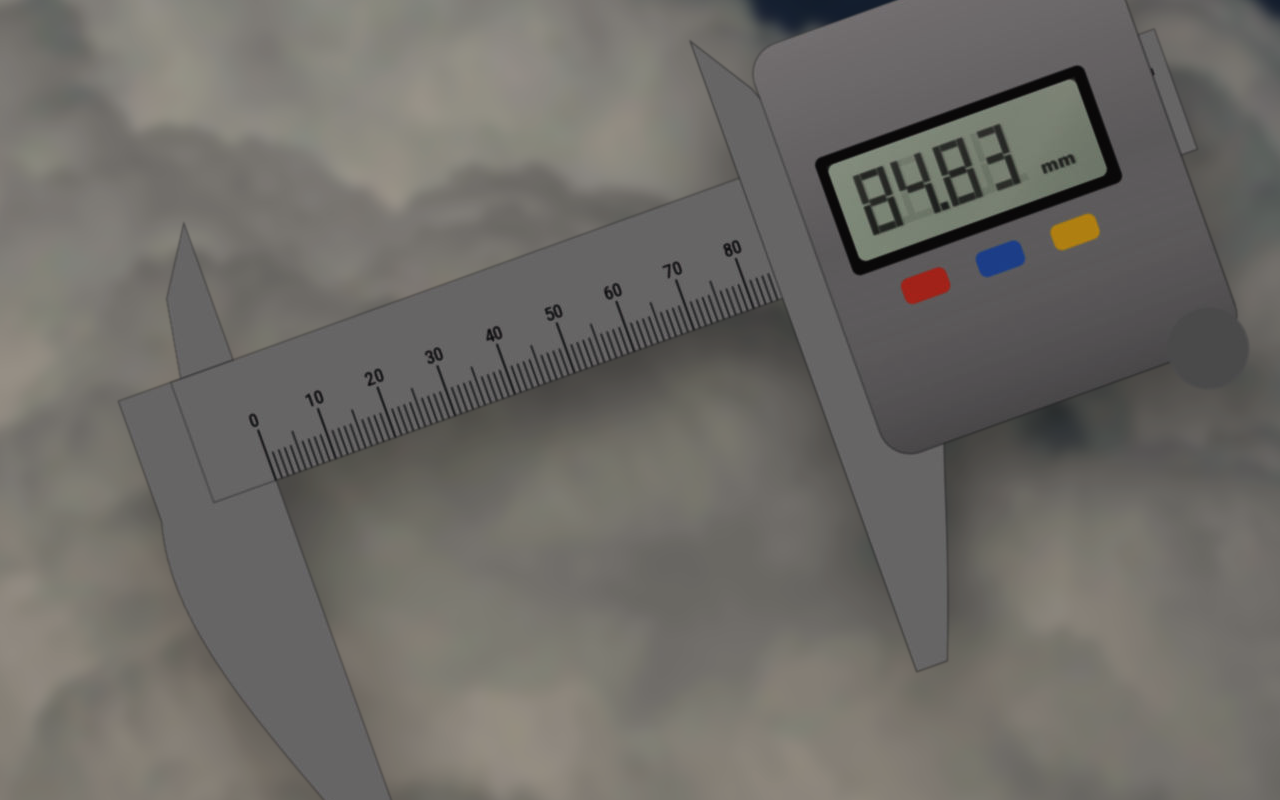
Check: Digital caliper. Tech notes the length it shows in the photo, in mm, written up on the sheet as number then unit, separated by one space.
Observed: 84.83 mm
